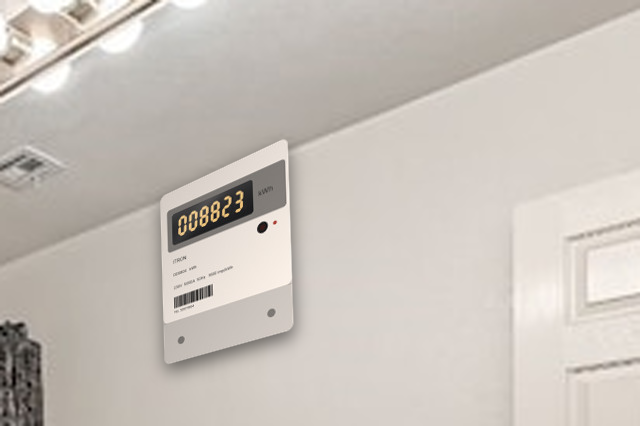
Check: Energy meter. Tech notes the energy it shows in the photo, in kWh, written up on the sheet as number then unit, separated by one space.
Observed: 8823 kWh
